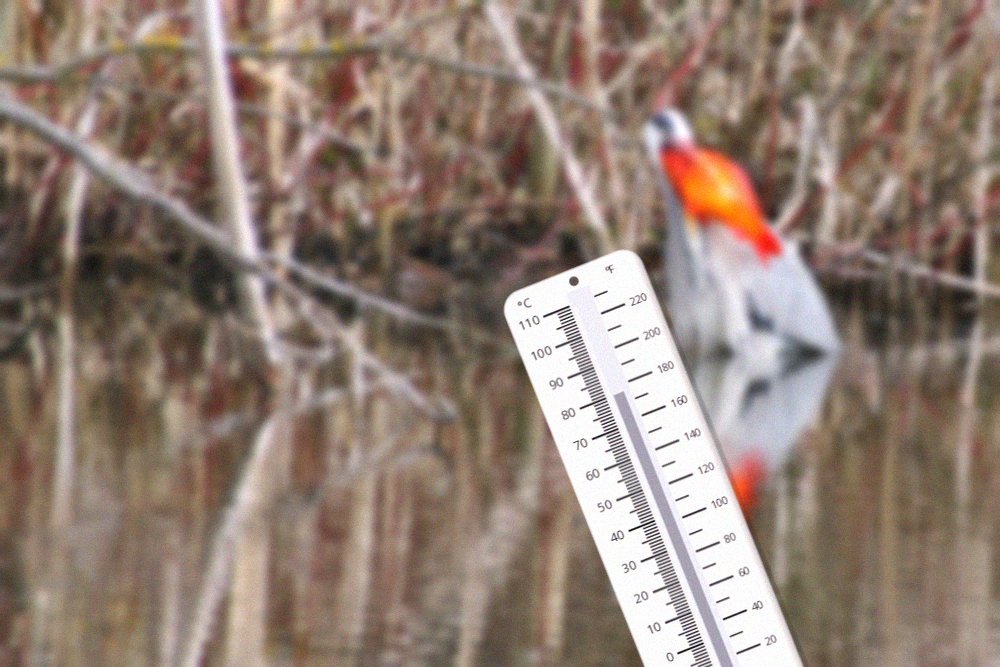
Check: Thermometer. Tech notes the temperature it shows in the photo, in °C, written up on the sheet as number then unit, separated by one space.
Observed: 80 °C
